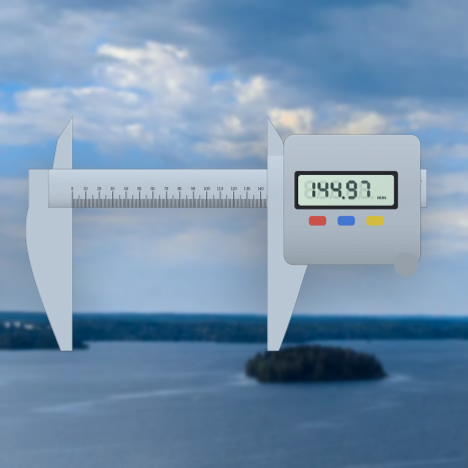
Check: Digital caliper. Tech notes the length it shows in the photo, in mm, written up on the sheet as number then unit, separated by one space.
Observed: 144.97 mm
